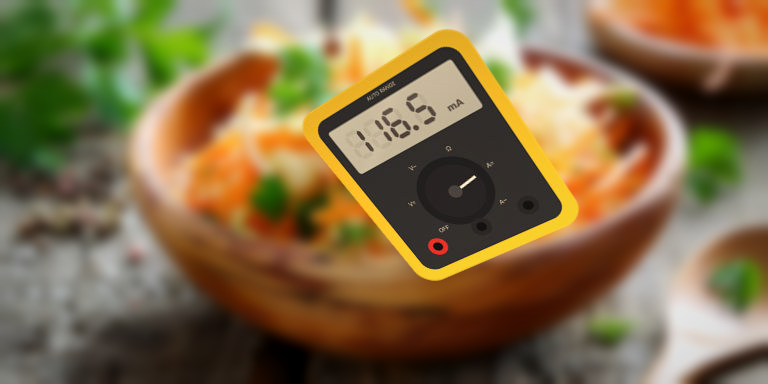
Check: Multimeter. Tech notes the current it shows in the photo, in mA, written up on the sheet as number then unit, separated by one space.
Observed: 116.5 mA
